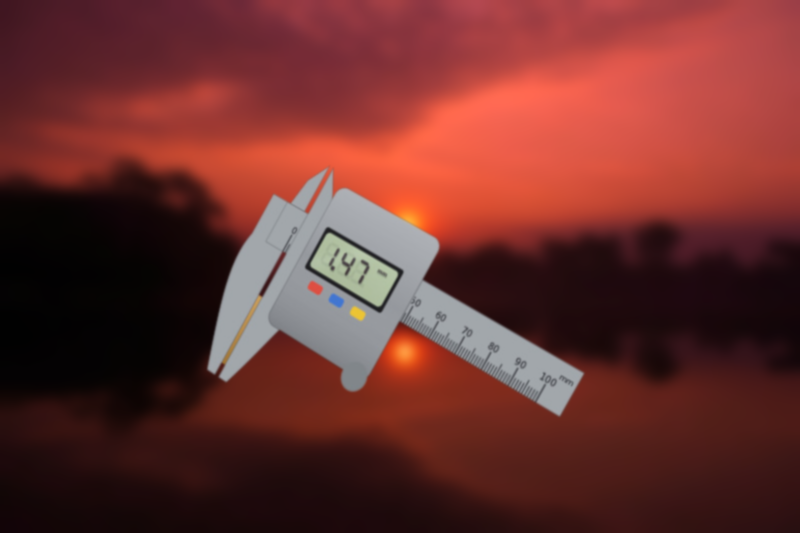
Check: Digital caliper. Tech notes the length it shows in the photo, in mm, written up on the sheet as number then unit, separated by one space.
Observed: 1.47 mm
